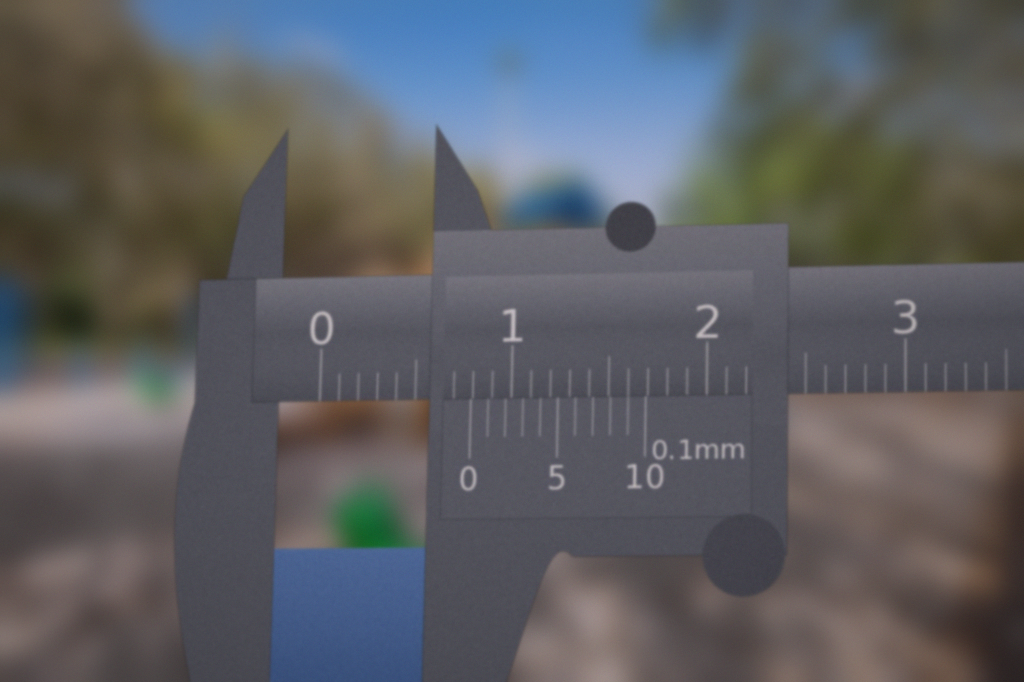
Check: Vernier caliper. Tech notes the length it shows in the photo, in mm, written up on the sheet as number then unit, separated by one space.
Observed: 7.9 mm
